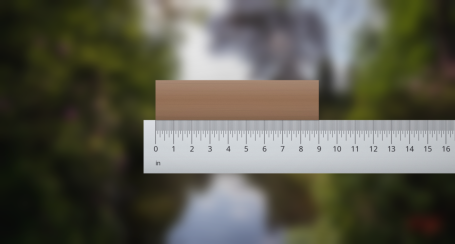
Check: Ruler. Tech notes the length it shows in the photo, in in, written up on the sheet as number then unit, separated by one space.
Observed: 9 in
